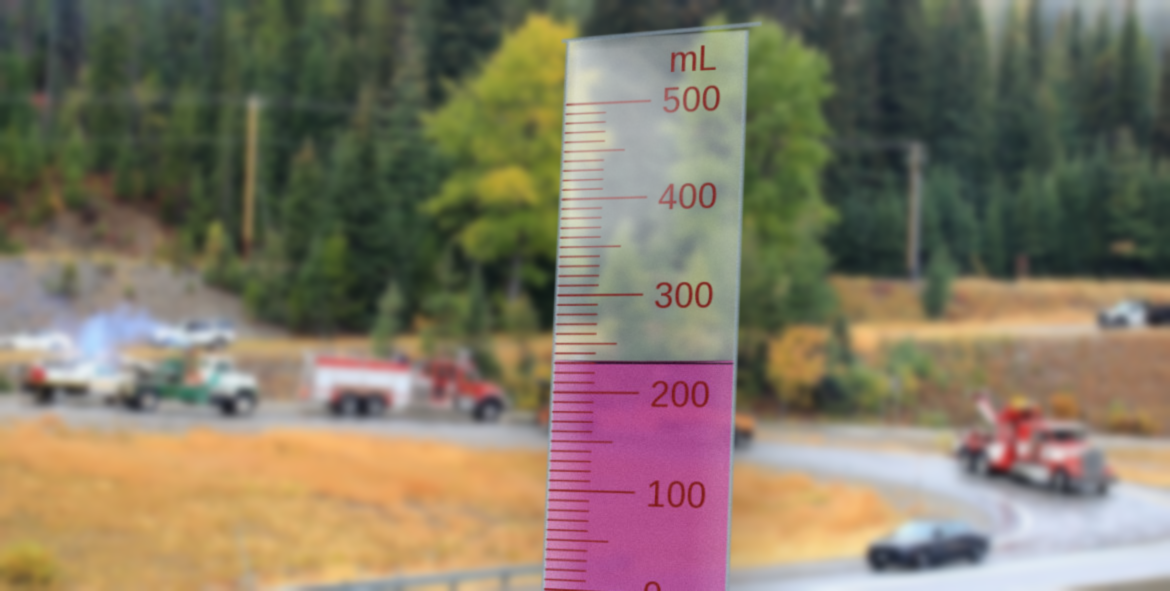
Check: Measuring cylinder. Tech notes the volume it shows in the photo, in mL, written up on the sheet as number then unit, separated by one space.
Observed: 230 mL
